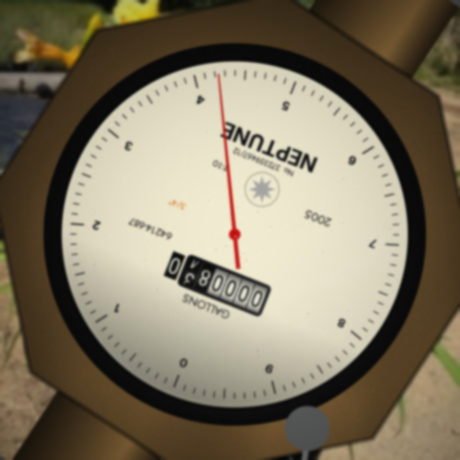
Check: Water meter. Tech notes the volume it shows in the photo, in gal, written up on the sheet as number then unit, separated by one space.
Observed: 834.2 gal
